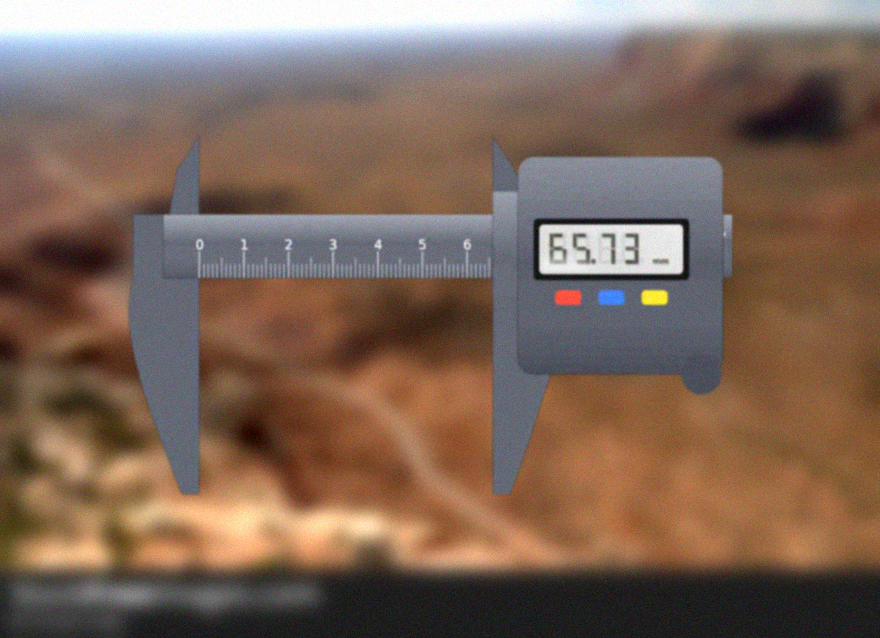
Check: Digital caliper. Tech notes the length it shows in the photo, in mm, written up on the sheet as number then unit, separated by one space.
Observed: 65.73 mm
